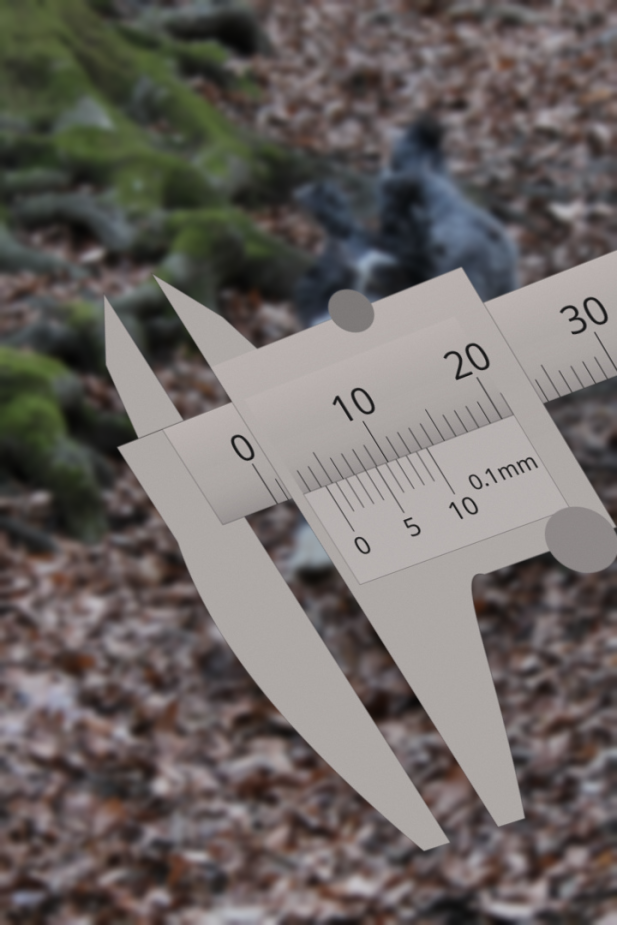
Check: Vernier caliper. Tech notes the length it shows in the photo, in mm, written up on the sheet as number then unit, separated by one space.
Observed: 4.4 mm
